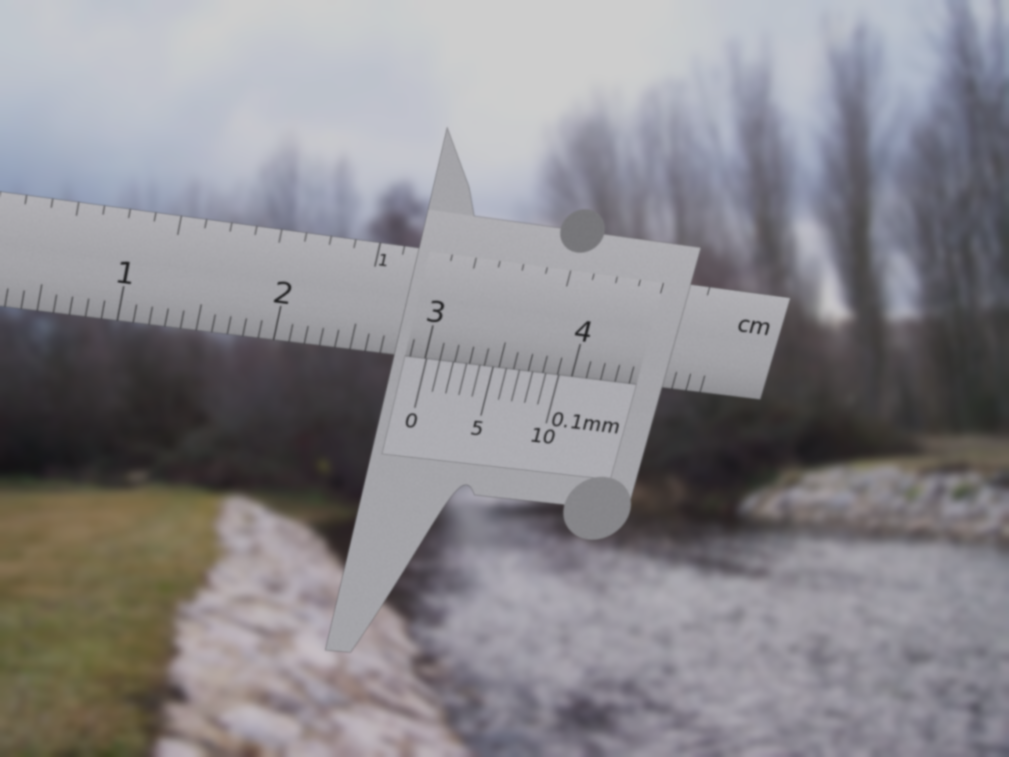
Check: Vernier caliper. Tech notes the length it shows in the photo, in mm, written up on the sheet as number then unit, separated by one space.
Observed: 30.1 mm
